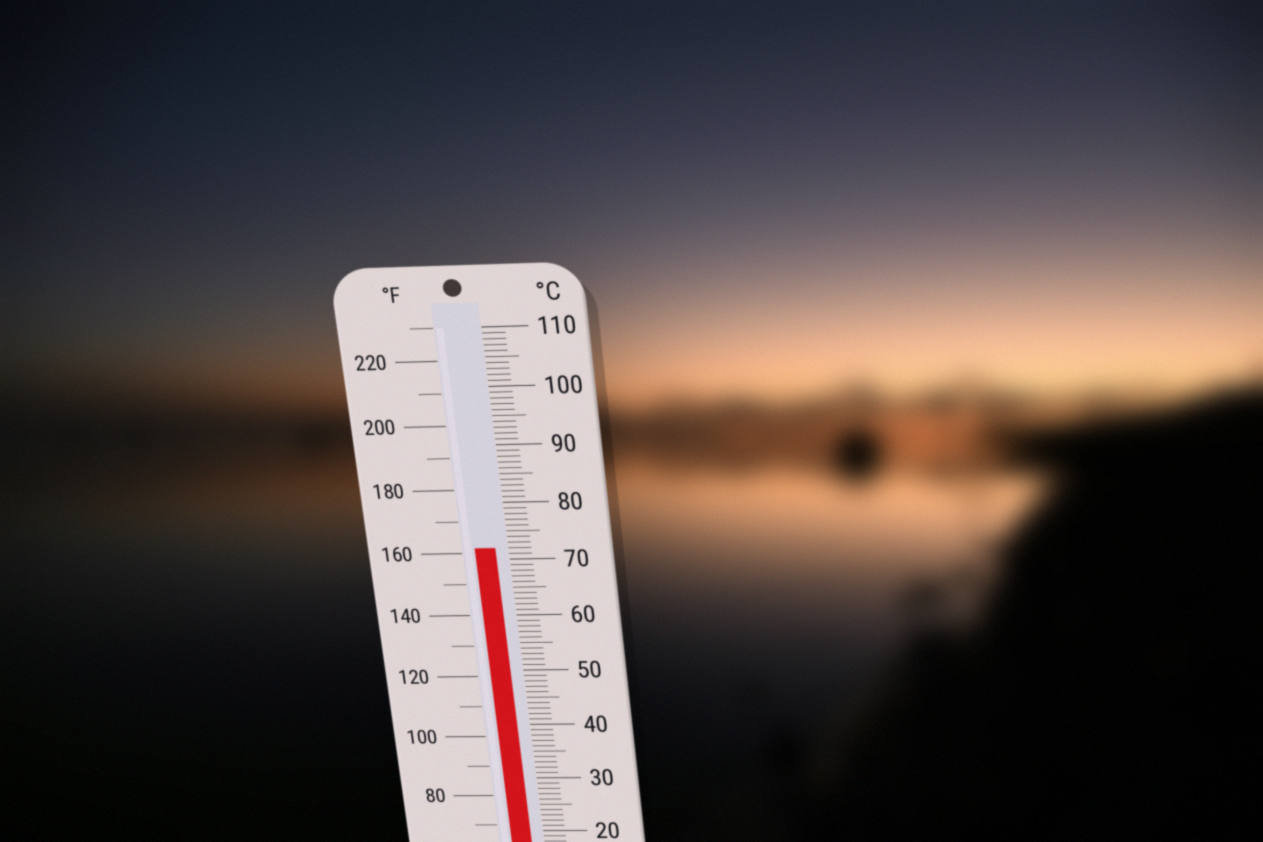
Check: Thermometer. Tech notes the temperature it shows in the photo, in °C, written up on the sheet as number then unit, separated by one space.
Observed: 72 °C
